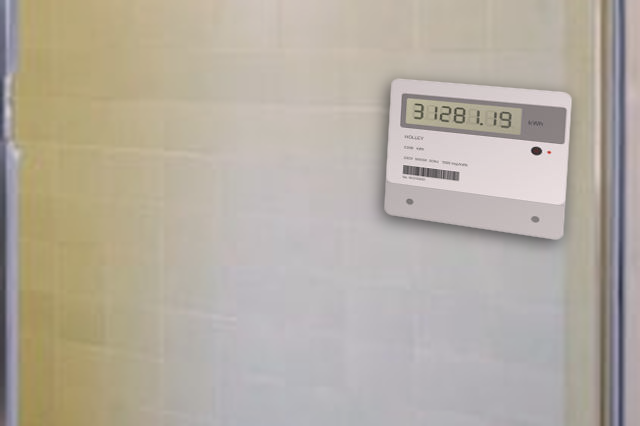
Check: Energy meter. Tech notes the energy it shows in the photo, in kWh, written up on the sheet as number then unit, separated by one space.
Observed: 31281.19 kWh
